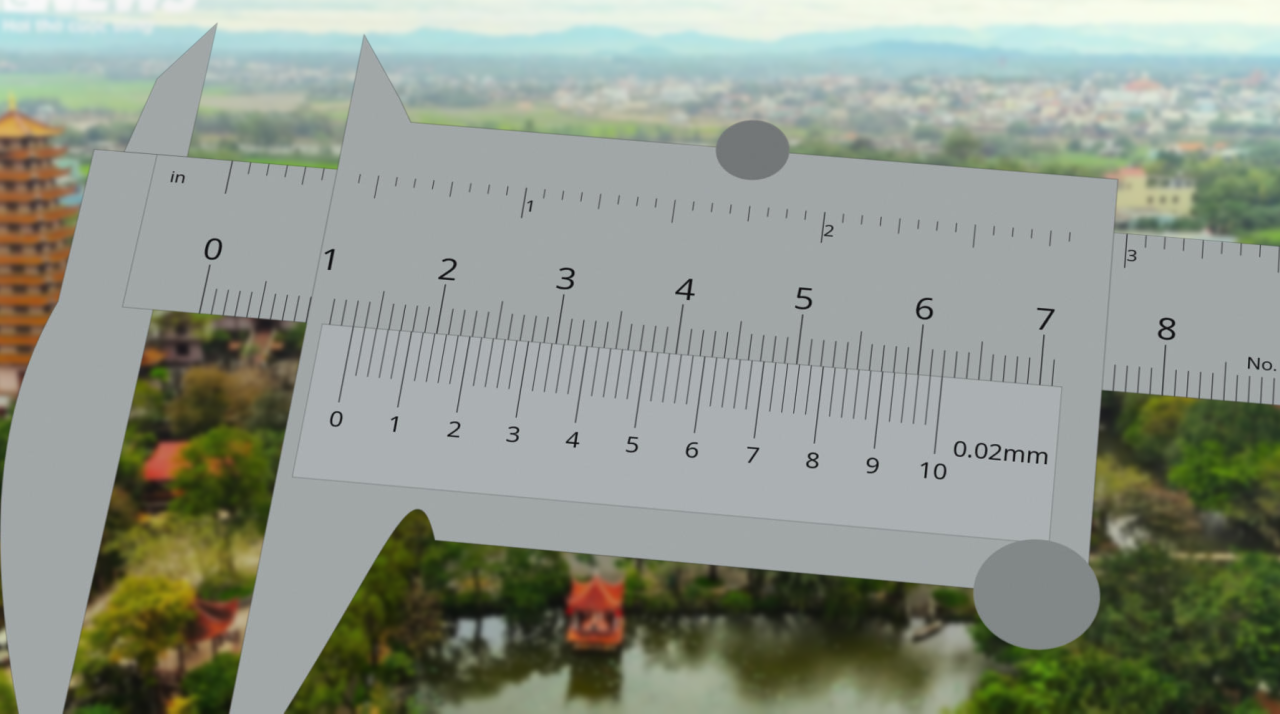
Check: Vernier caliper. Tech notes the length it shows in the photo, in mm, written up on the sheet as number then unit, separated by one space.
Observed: 13.0 mm
